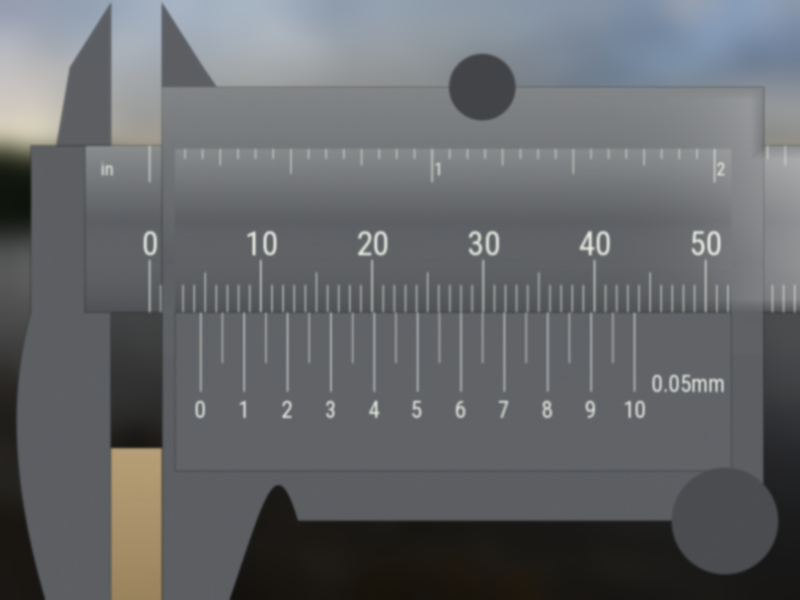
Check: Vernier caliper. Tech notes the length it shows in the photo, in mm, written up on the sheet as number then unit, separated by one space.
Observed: 4.6 mm
